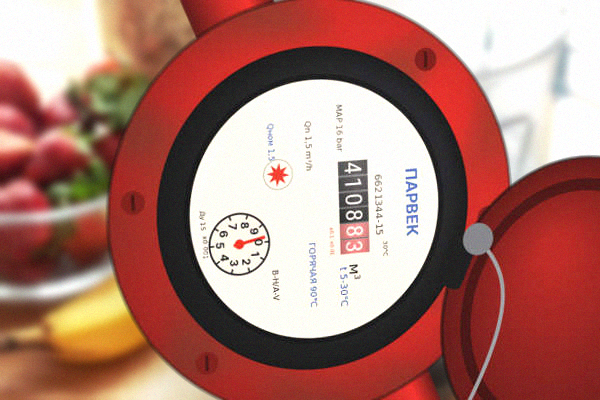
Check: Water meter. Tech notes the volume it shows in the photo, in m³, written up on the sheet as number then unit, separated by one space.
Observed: 4108.829 m³
